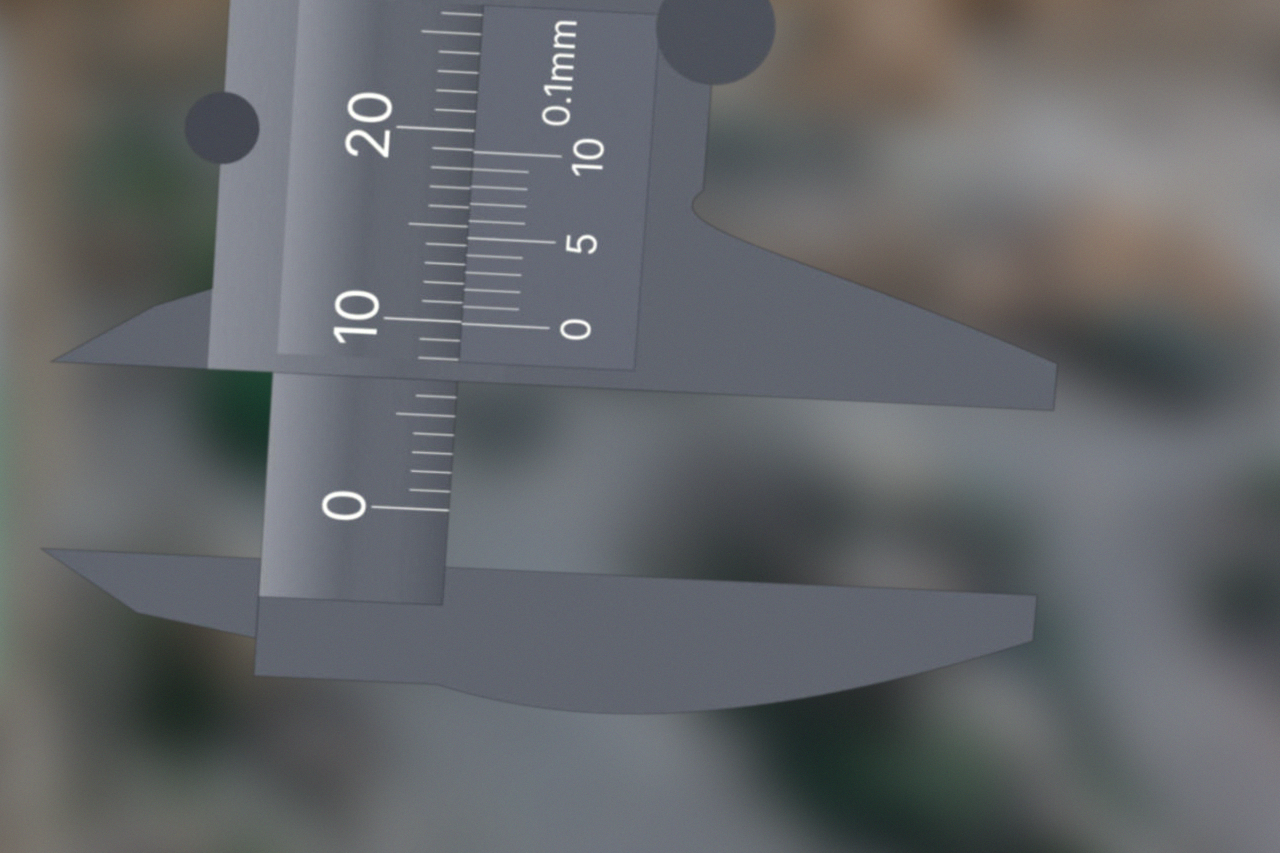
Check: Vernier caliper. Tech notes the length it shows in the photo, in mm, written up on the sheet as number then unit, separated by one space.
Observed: 9.9 mm
